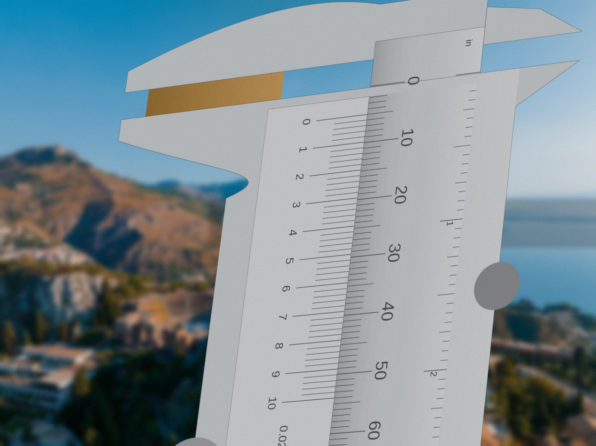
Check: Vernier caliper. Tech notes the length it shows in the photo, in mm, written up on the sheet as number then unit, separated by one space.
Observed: 5.0 mm
